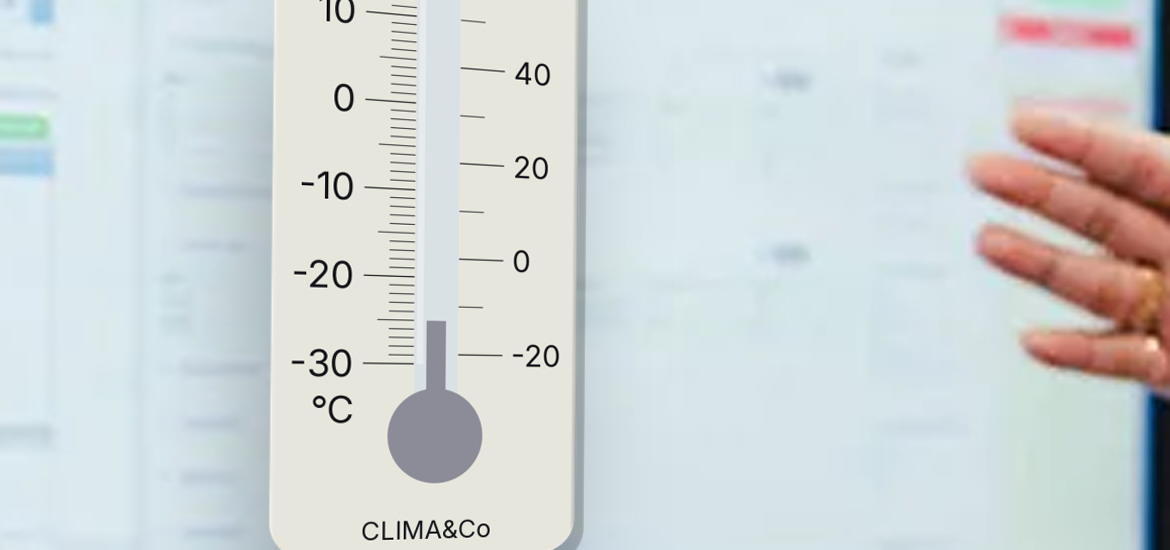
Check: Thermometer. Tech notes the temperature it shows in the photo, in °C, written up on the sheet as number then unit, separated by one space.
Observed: -25 °C
